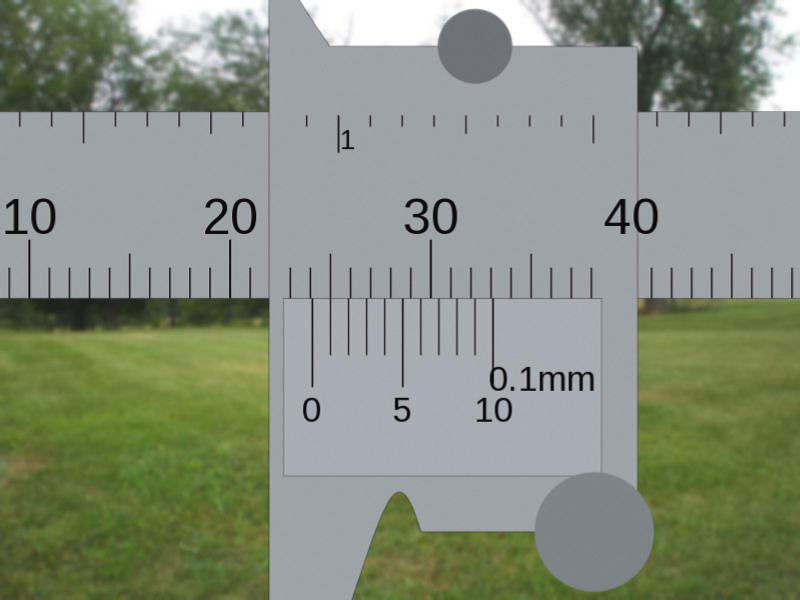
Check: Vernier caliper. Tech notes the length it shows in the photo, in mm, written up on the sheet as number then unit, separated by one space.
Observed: 24.1 mm
